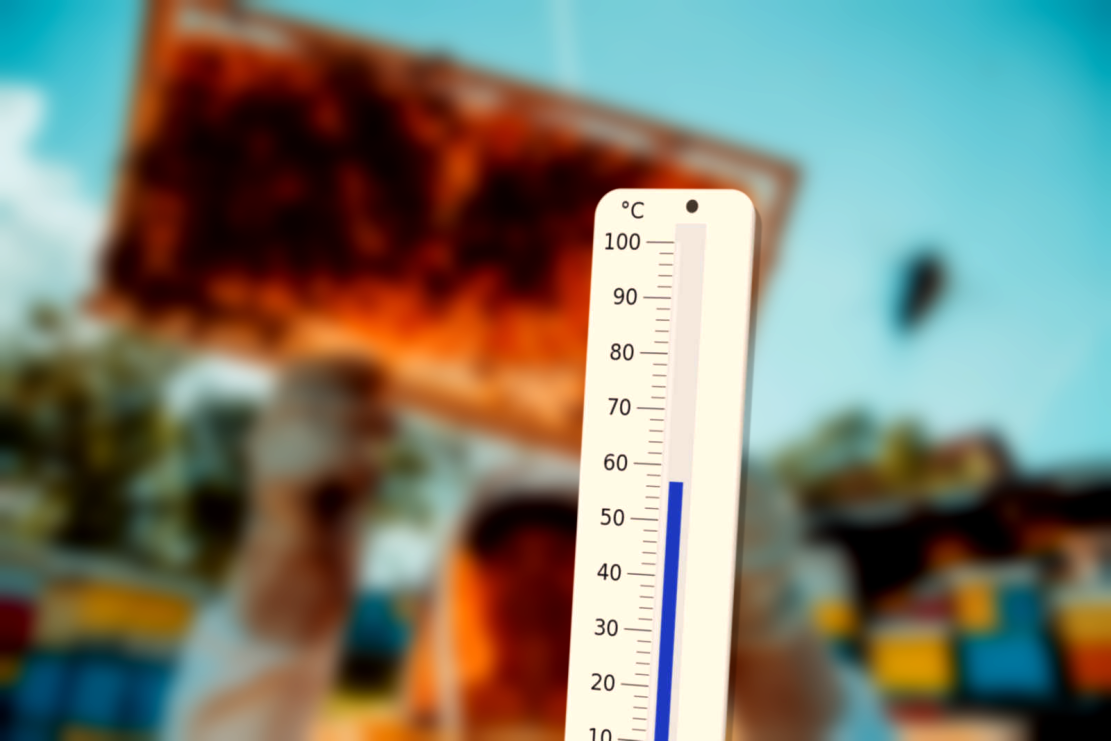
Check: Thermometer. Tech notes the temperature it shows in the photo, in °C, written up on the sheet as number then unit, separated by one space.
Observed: 57 °C
